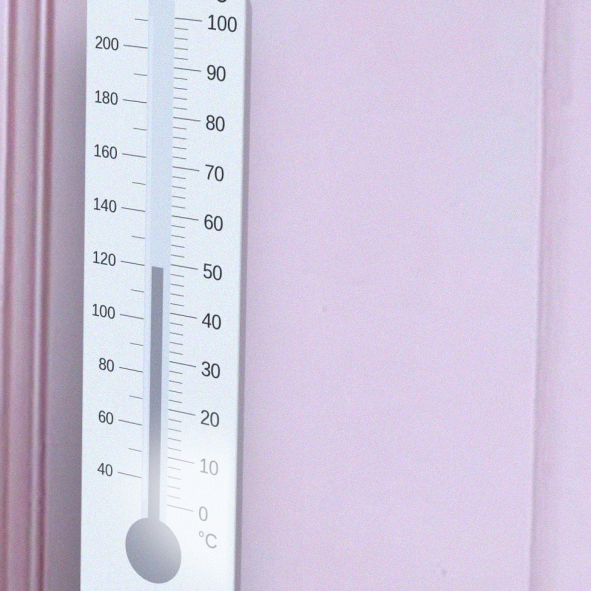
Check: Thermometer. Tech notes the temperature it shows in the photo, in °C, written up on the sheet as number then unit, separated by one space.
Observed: 49 °C
